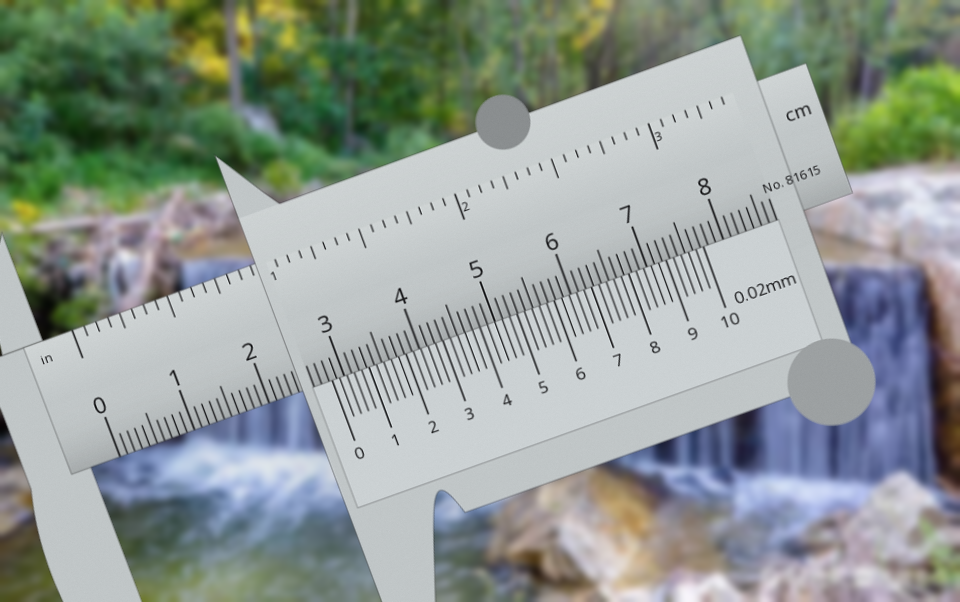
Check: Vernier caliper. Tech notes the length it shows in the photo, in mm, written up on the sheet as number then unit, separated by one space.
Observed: 28.4 mm
